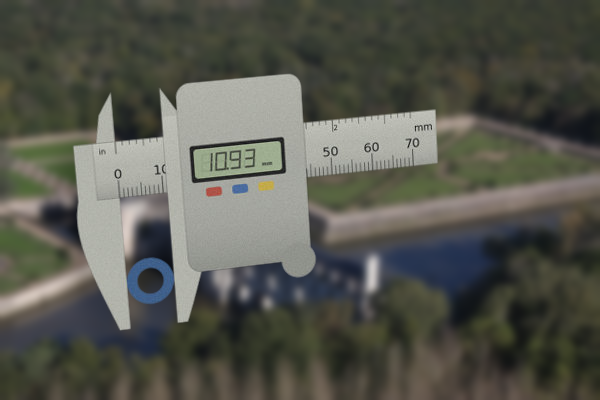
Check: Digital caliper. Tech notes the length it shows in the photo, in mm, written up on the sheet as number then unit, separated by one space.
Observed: 10.93 mm
